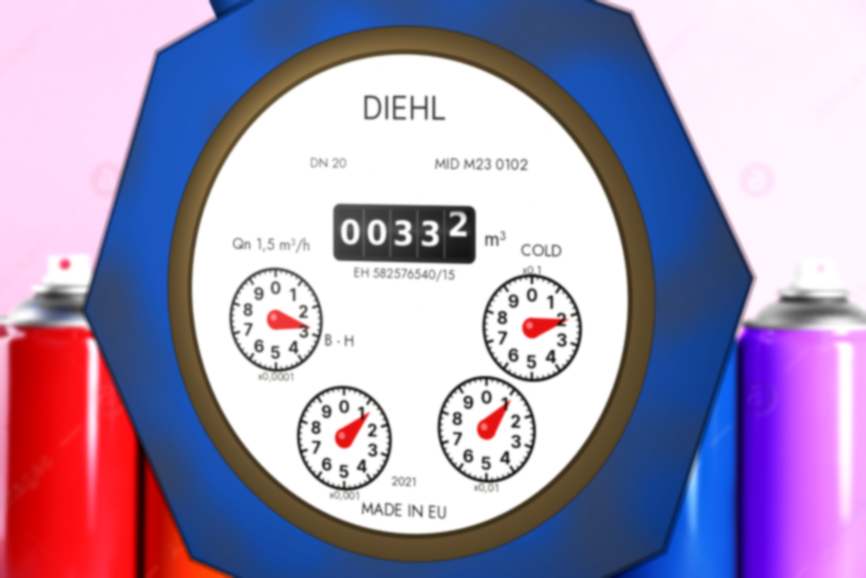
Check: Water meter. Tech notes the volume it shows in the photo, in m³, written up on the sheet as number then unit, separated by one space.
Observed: 332.2112 m³
